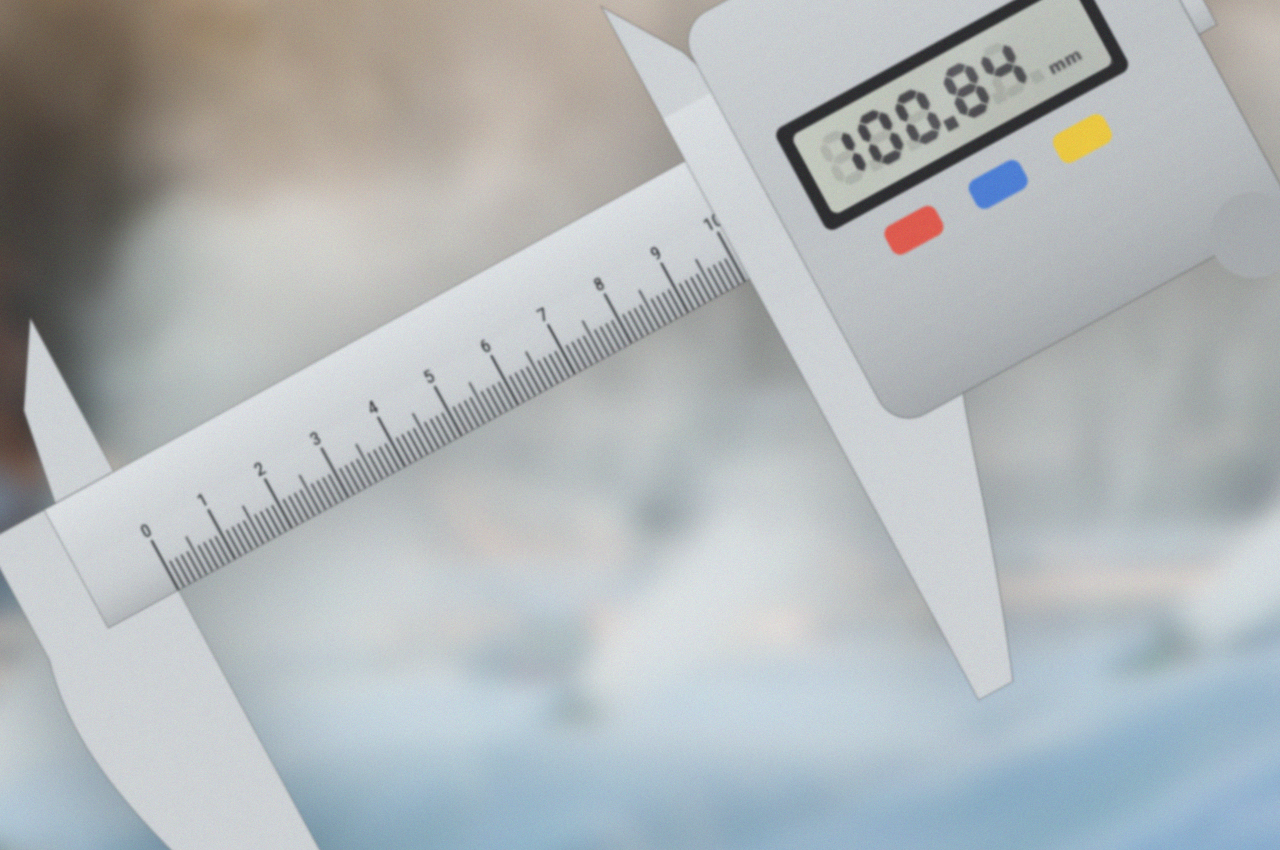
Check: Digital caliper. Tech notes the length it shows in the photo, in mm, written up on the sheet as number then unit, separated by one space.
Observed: 100.84 mm
